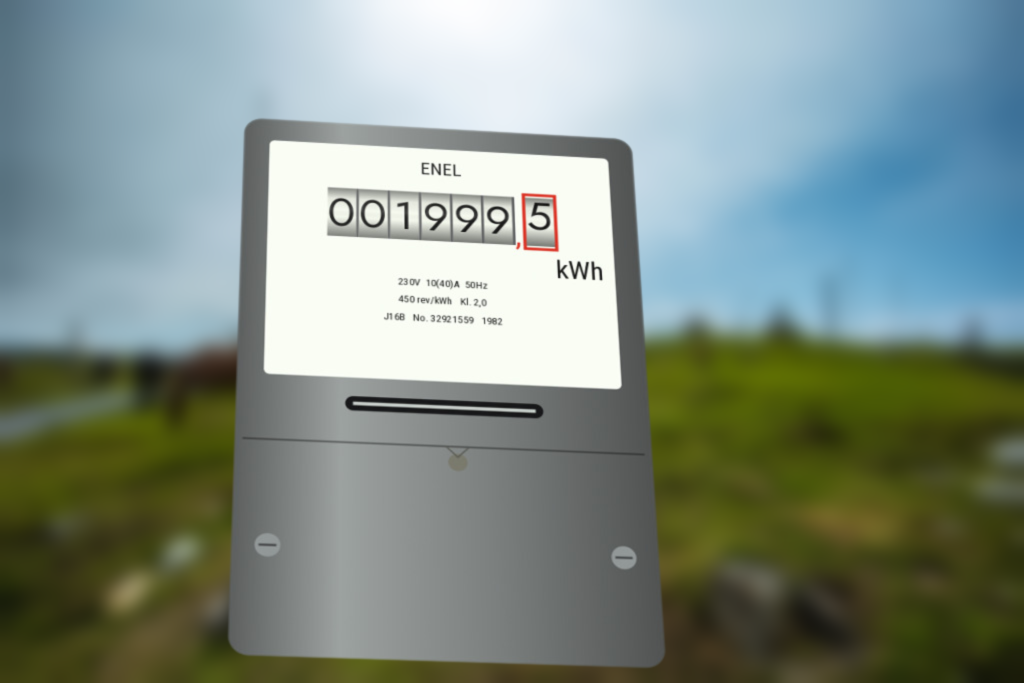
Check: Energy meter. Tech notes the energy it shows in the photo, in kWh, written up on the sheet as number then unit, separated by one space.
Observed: 1999.5 kWh
